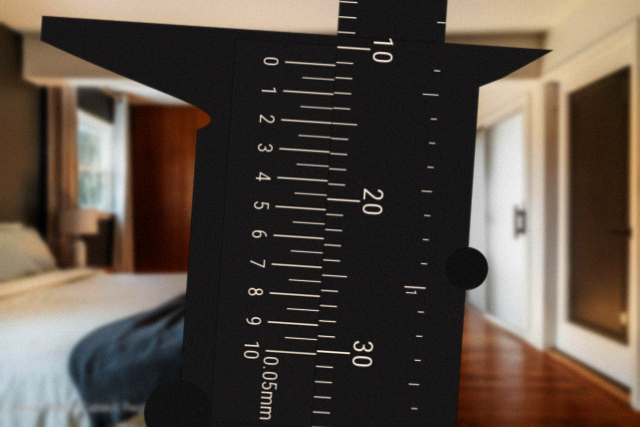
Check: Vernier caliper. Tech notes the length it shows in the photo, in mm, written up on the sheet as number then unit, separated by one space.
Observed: 11.2 mm
